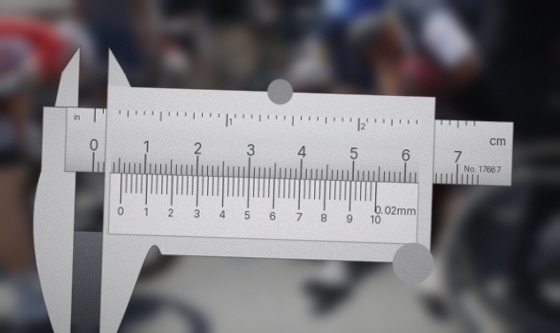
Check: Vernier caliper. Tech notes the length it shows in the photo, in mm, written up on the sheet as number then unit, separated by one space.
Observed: 5.5 mm
